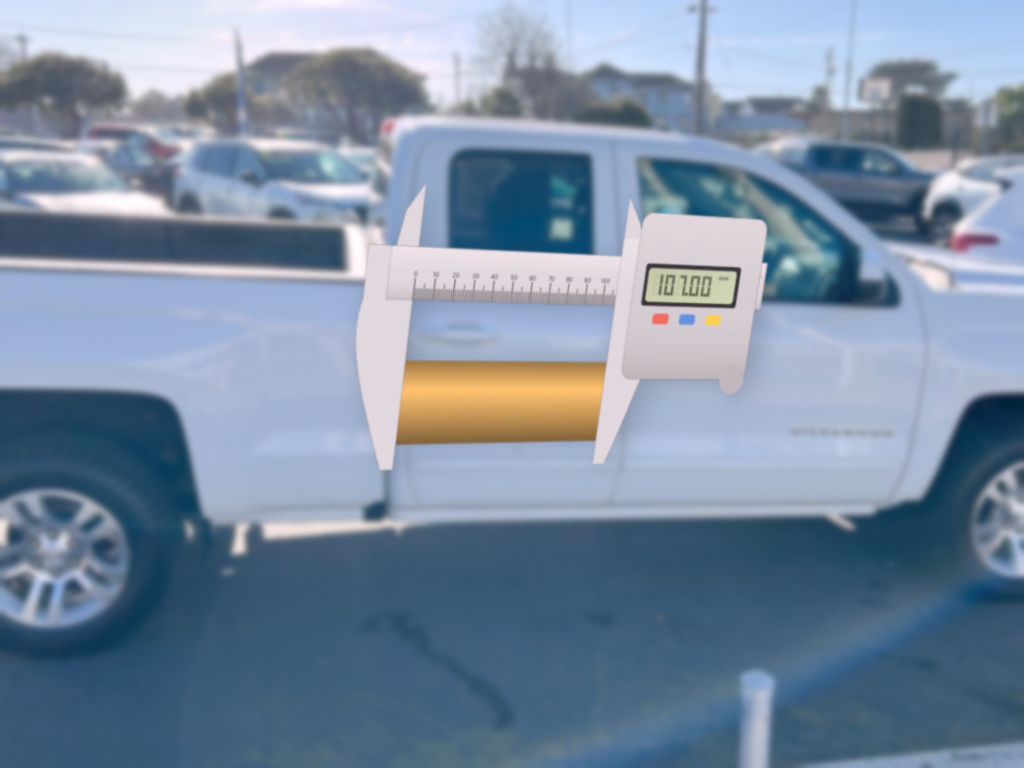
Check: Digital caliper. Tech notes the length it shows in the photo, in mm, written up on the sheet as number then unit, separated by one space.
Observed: 107.00 mm
